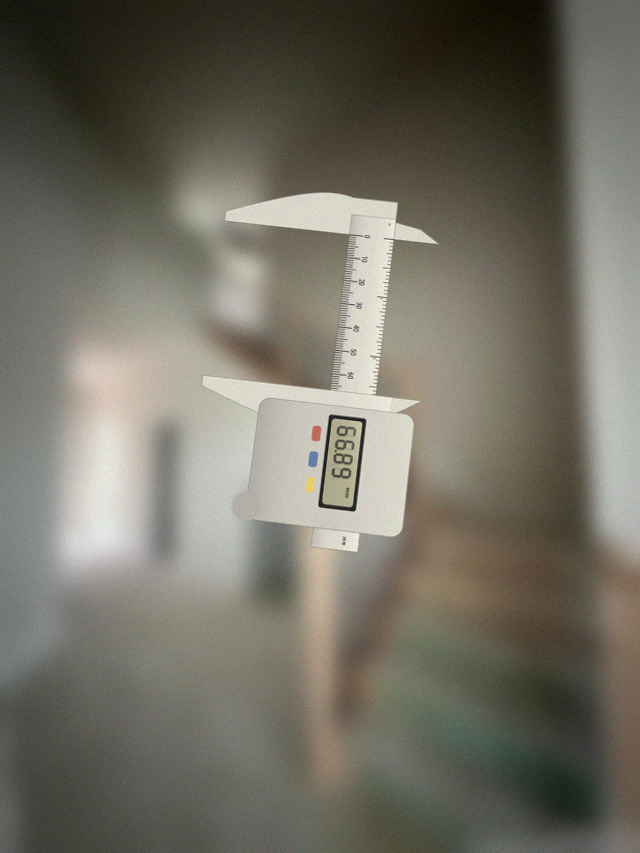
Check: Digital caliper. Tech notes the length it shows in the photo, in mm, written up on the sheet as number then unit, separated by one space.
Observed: 66.89 mm
